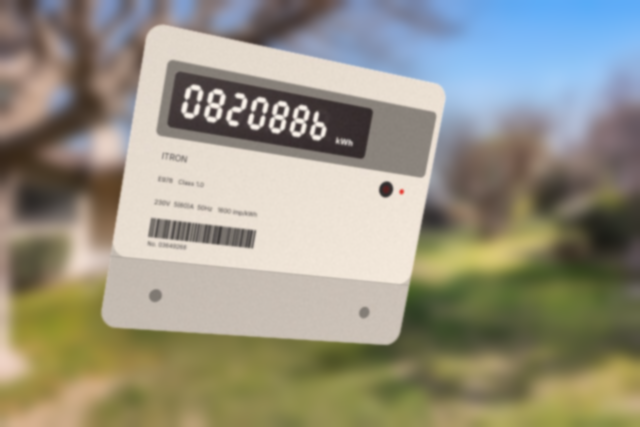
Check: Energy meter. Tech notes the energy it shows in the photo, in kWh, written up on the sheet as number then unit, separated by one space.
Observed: 820886 kWh
